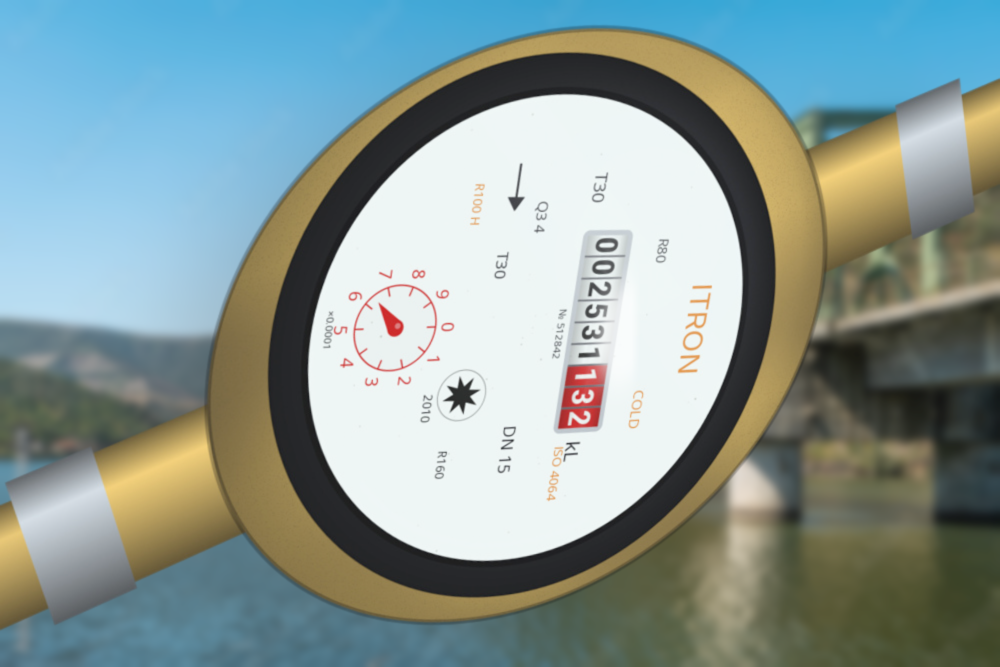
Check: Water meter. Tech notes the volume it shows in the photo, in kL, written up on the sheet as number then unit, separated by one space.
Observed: 2531.1326 kL
